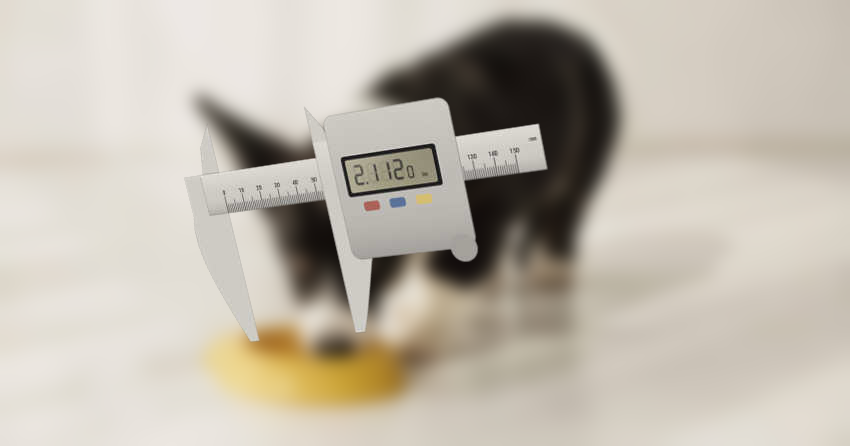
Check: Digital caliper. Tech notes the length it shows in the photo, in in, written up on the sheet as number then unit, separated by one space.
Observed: 2.1120 in
